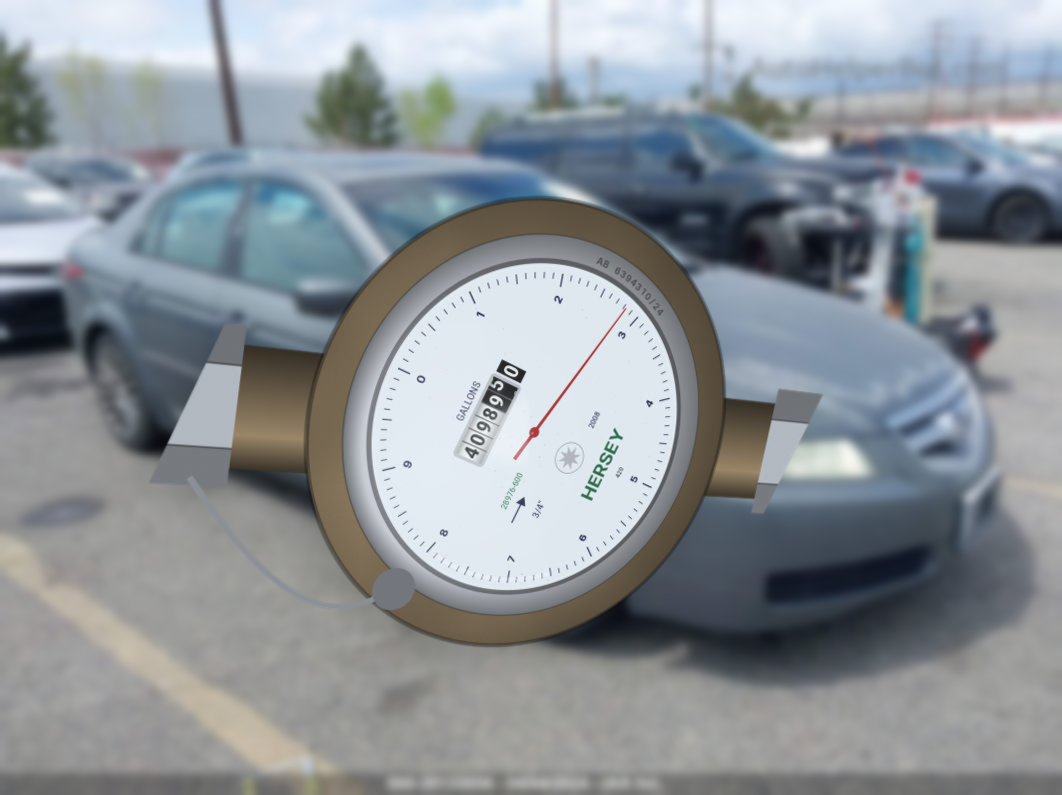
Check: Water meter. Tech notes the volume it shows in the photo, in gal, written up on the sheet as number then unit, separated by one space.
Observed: 4098952.8 gal
